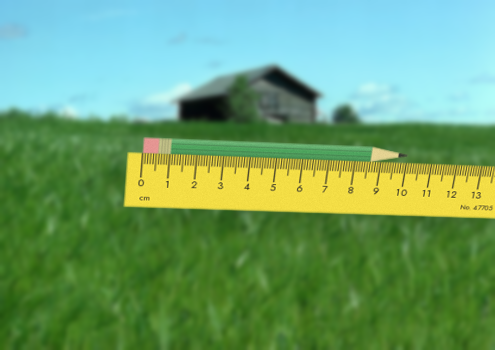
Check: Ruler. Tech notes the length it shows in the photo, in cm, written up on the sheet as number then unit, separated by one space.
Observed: 10 cm
